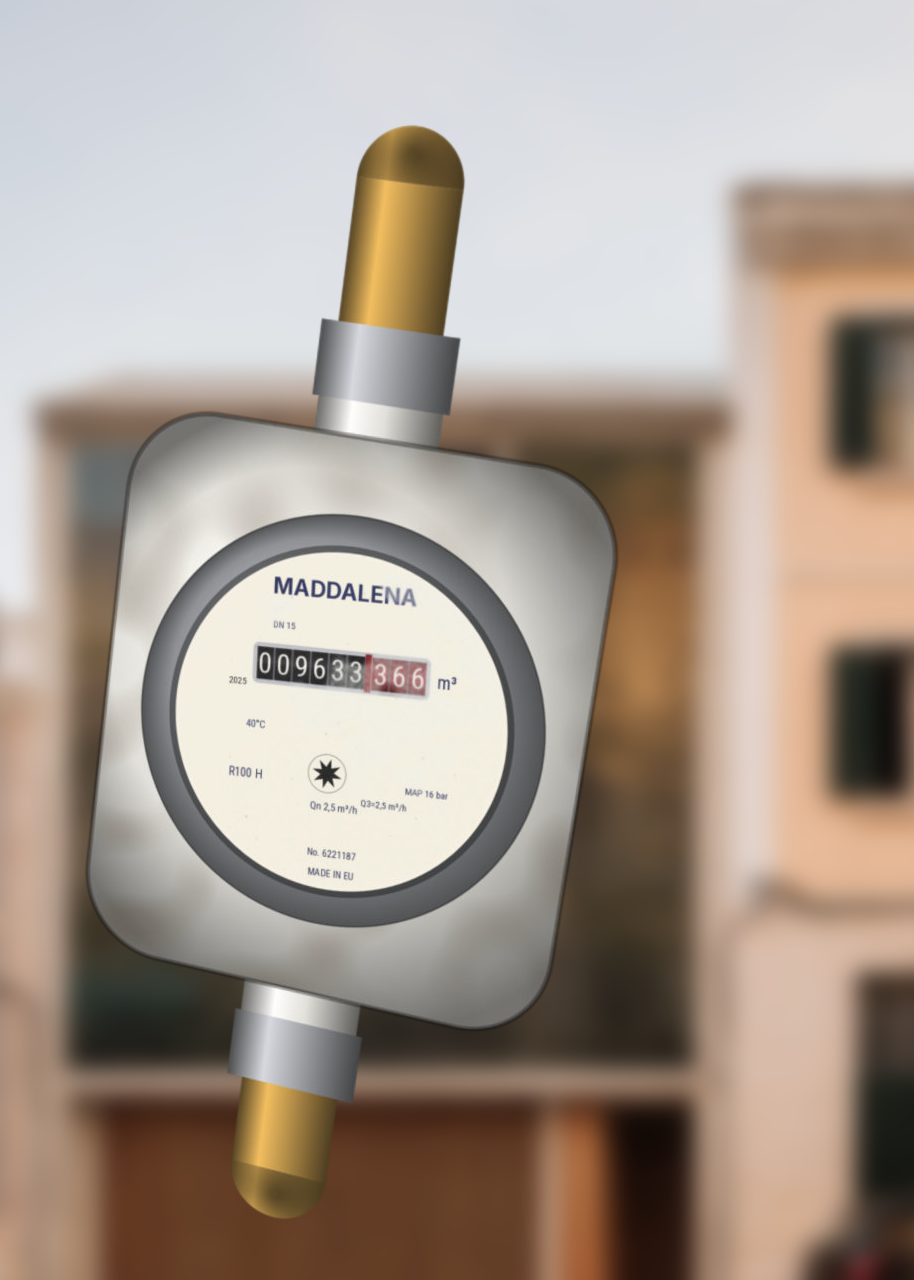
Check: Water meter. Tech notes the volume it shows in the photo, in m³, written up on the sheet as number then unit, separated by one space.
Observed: 9633.366 m³
